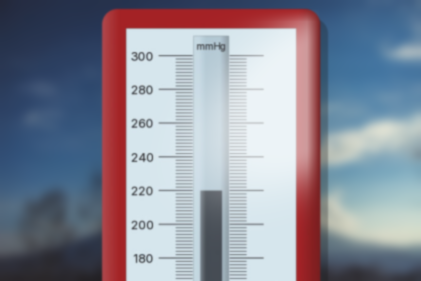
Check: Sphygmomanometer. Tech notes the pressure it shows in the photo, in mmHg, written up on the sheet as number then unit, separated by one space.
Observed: 220 mmHg
